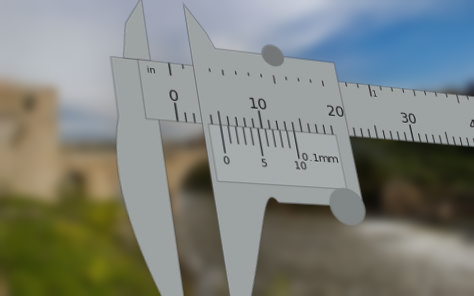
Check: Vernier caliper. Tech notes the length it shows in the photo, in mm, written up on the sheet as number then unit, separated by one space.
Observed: 5.0 mm
